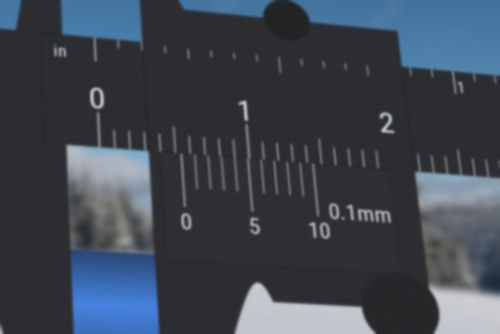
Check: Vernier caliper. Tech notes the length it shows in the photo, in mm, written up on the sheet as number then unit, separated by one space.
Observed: 5.4 mm
